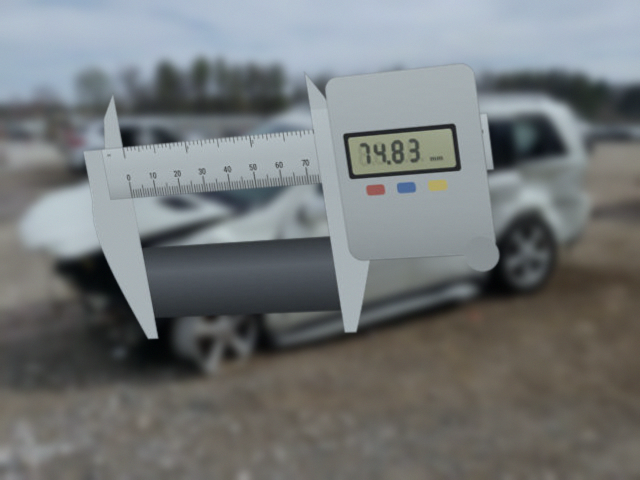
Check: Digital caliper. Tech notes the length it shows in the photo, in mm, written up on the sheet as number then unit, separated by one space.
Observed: 74.83 mm
